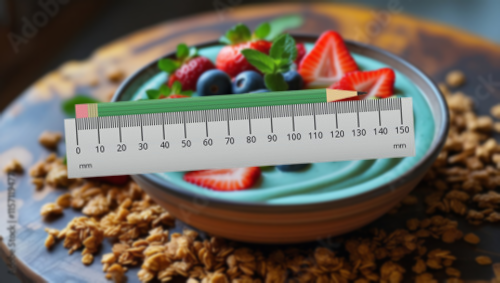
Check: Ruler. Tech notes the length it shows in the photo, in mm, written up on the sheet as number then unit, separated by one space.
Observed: 135 mm
